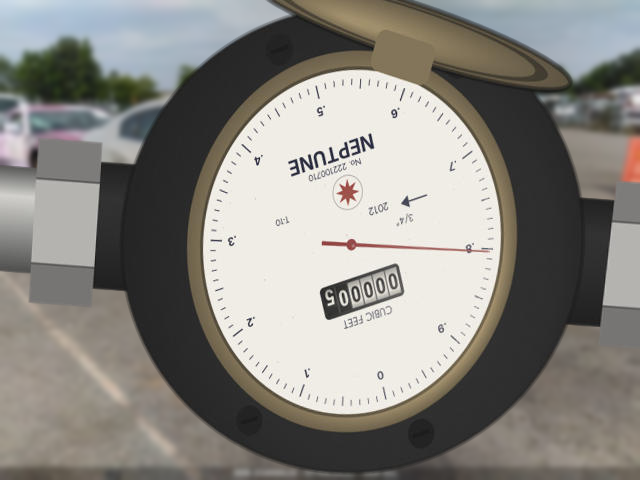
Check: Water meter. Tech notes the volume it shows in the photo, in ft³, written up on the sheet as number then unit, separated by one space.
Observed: 4.80 ft³
